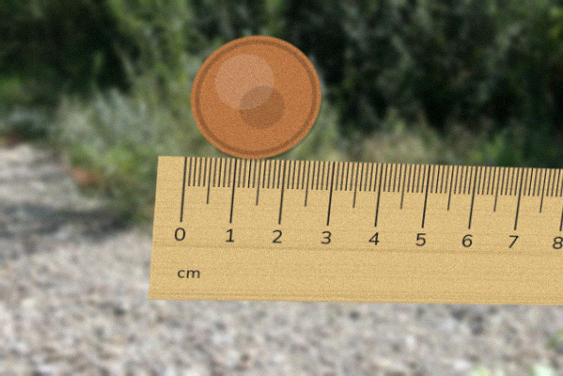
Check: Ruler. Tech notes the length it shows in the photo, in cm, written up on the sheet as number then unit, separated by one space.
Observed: 2.6 cm
